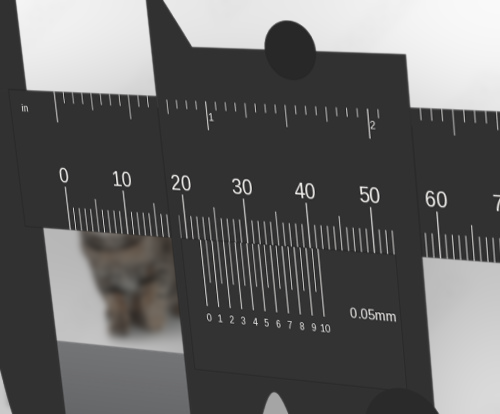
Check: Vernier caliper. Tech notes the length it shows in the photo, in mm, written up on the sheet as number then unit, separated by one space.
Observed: 22.2 mm
